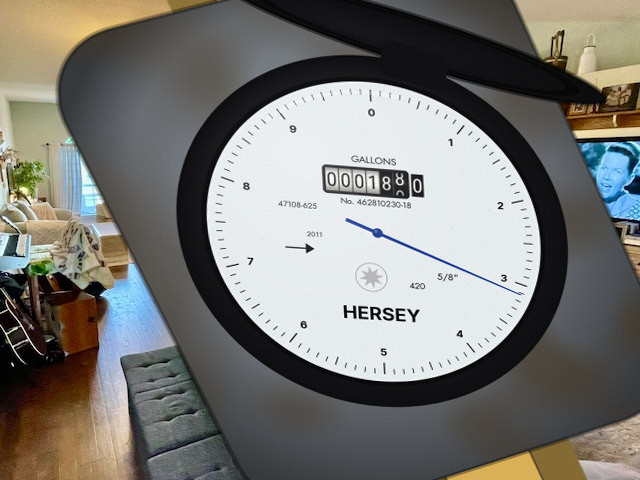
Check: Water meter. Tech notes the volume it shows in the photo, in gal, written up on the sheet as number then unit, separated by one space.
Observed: 1883.1 gal
